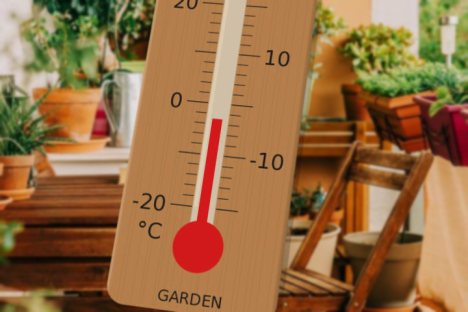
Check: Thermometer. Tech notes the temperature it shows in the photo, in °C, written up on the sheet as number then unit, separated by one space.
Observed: -3 °C
